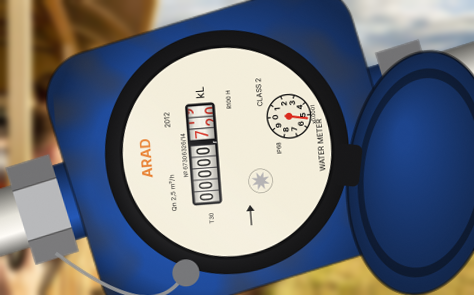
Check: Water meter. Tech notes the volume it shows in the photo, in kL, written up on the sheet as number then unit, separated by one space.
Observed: 0.7195 kL
